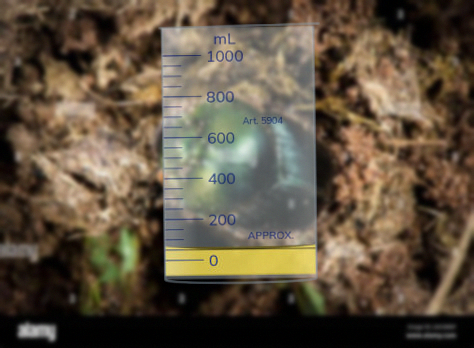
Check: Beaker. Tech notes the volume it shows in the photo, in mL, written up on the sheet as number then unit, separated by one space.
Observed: 50 mL
